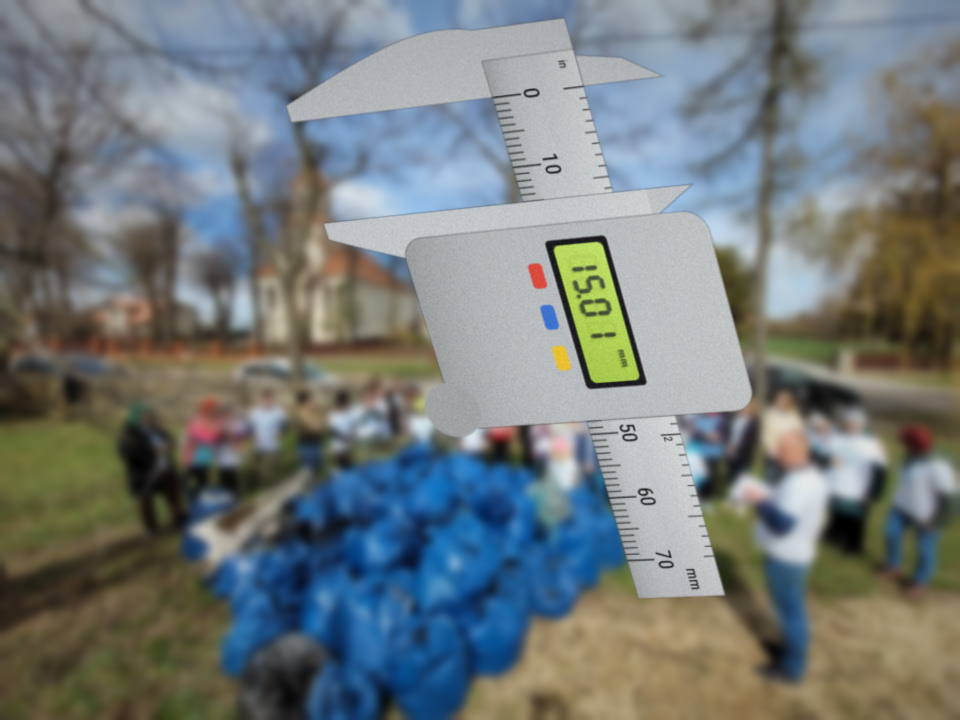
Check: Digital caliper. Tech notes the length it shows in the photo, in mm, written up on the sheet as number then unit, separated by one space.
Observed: 15.01 mm
